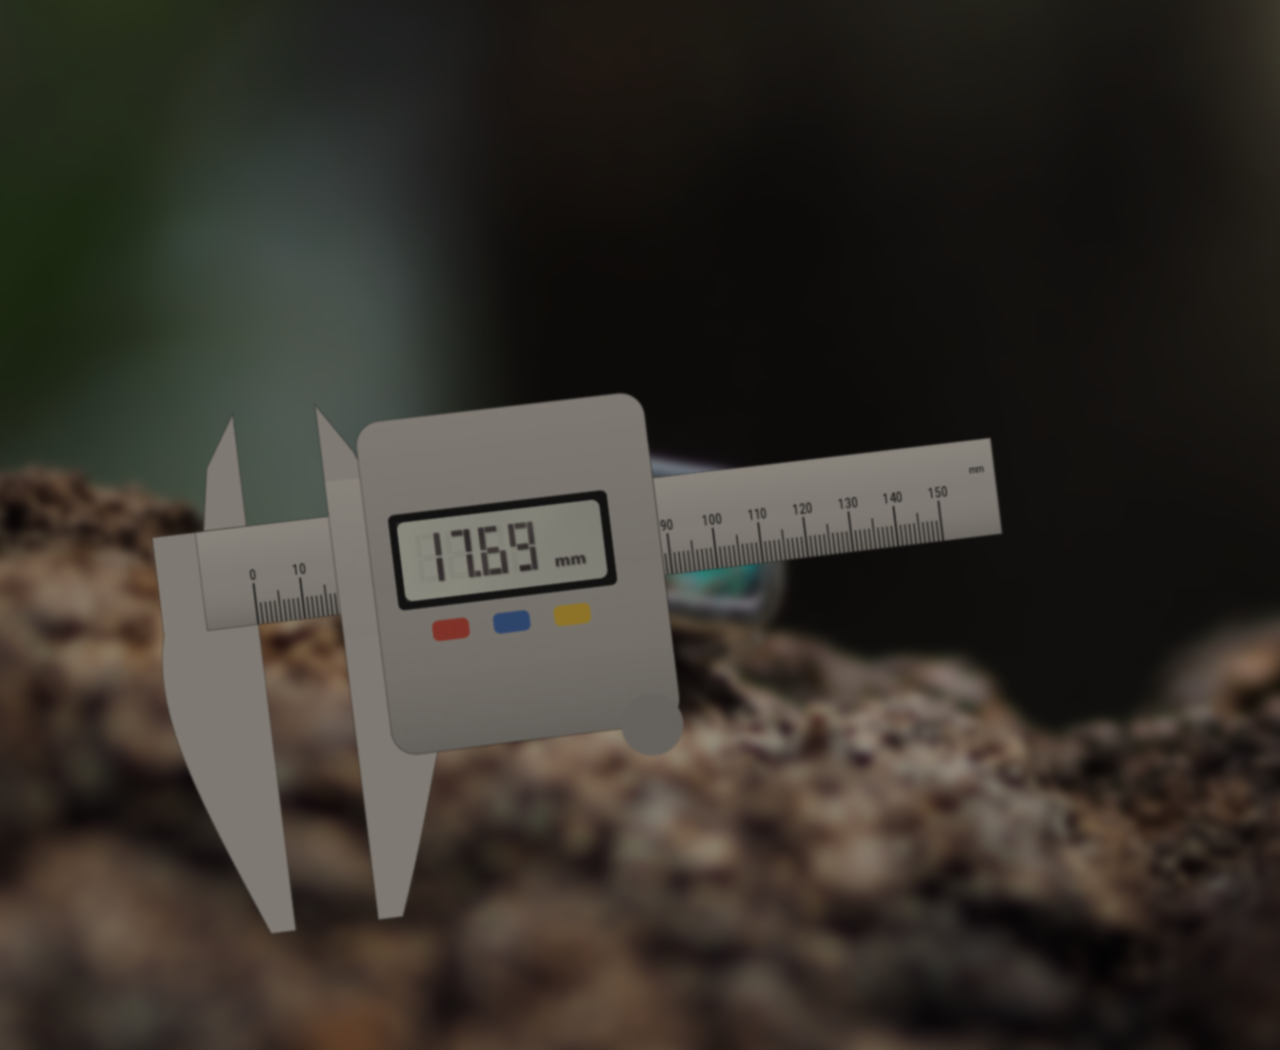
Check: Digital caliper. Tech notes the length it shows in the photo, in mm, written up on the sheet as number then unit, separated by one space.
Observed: 17.69 mm
